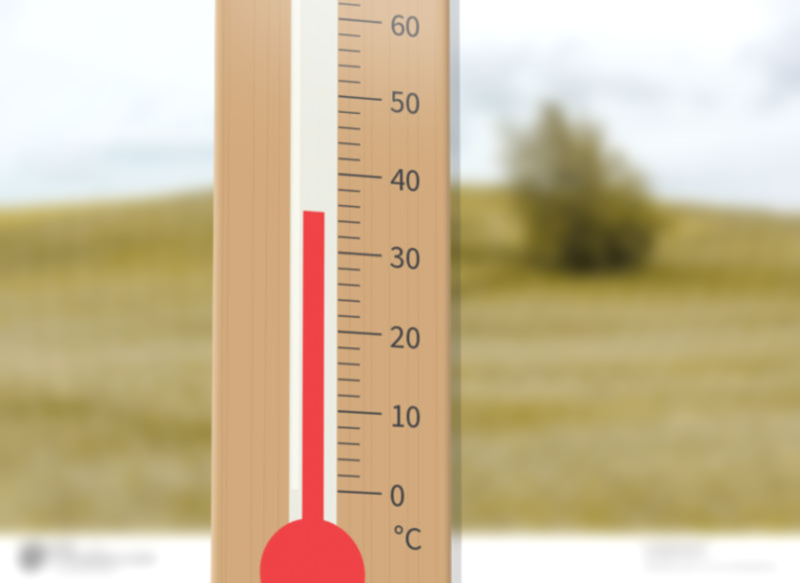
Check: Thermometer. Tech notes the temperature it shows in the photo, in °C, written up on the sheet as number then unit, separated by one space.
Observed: 35 °C
